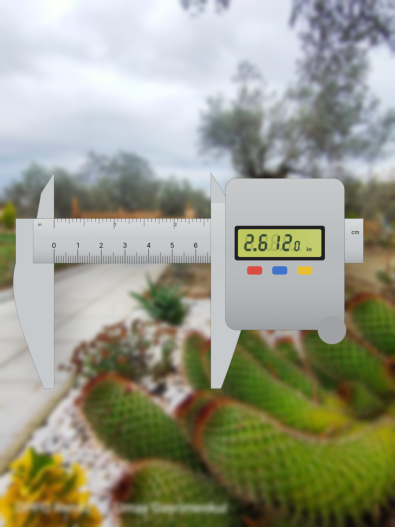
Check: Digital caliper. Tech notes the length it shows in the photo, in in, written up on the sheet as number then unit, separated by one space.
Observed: 2.6120 in
